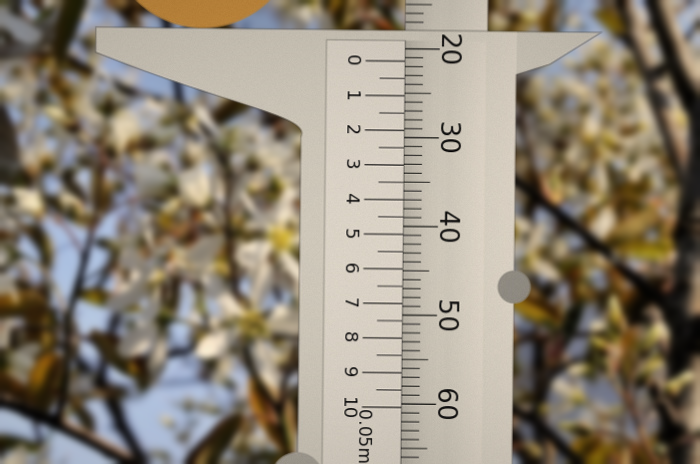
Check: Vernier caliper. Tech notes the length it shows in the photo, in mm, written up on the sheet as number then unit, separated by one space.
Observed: 21.4 mm
